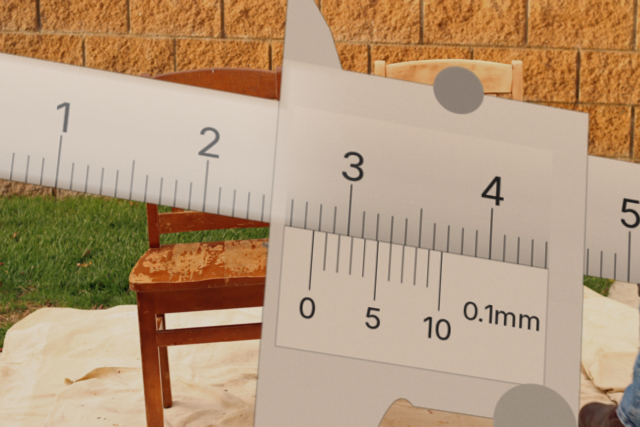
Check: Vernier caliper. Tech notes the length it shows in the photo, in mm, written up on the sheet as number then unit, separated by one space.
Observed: 27.6 mm
